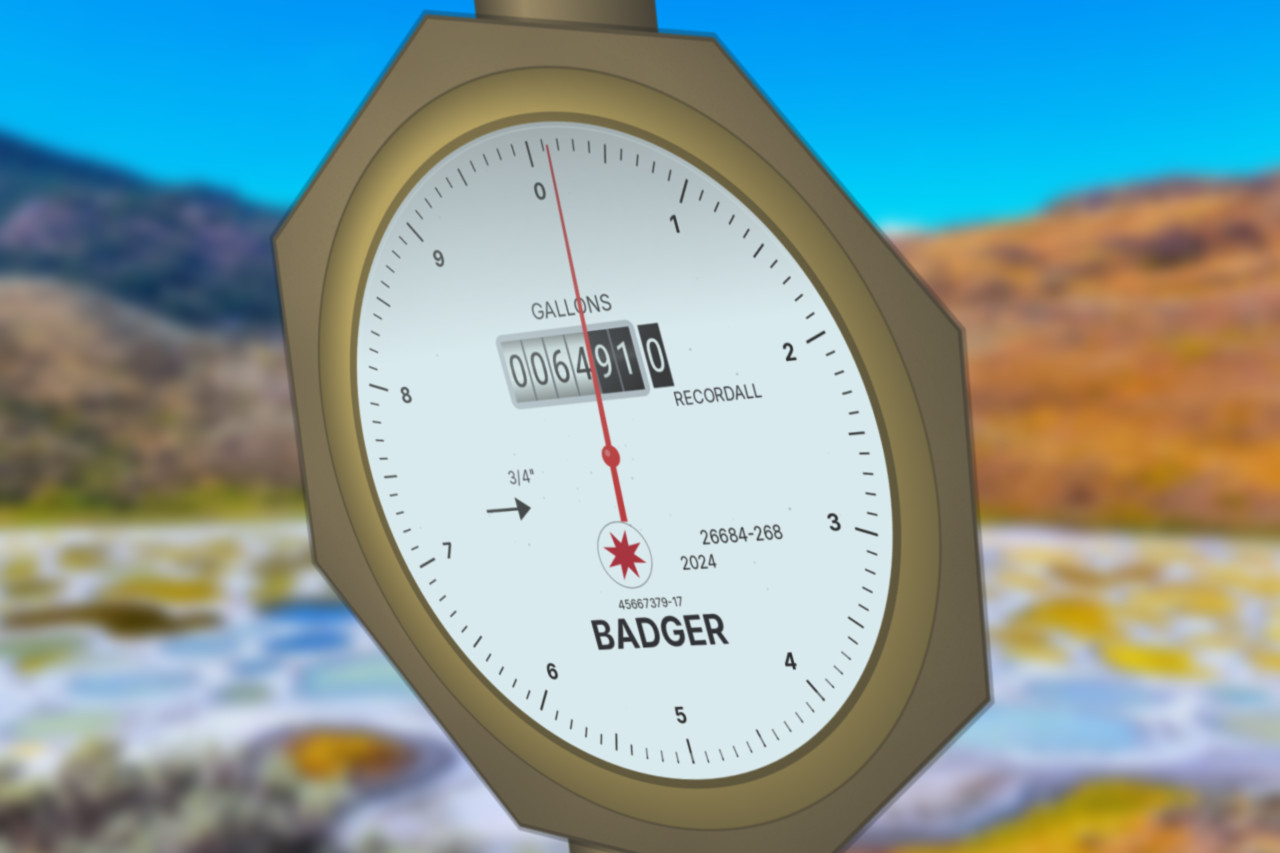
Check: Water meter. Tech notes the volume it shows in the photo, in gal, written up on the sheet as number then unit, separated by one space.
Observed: 64910.1 gal
